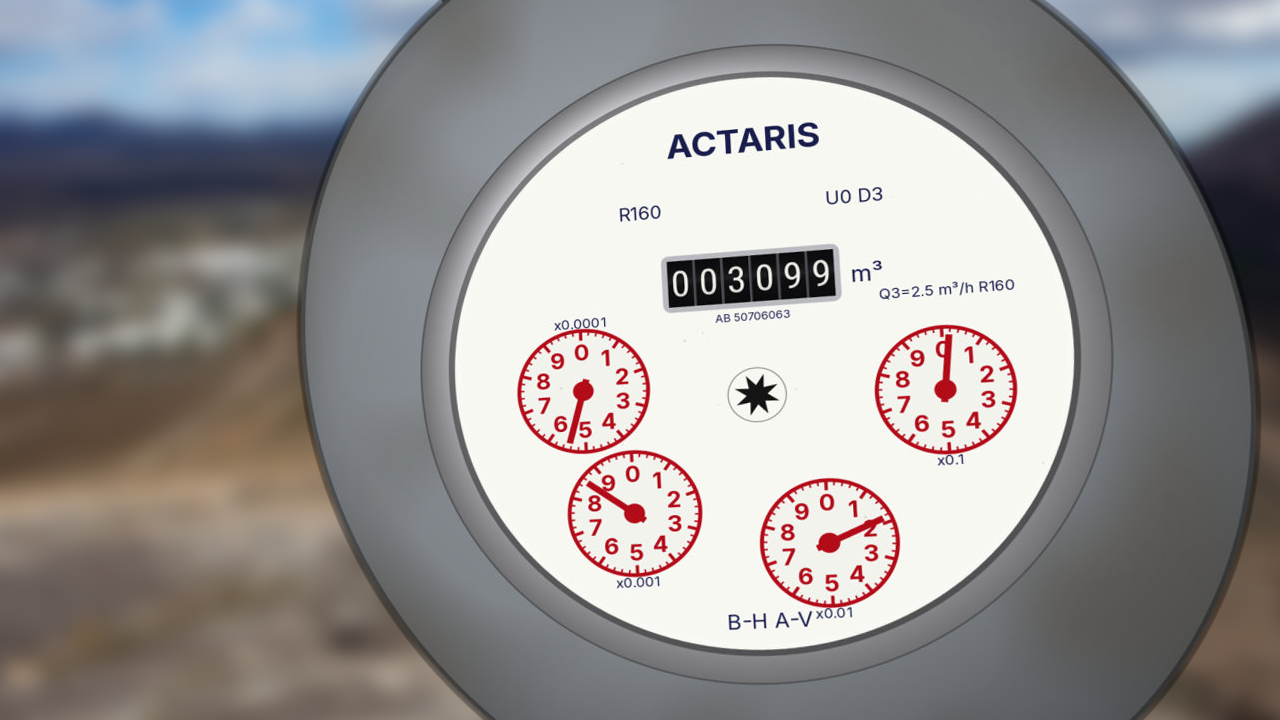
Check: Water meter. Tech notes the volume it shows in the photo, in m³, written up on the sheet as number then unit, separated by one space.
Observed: 3099.0185 m³
